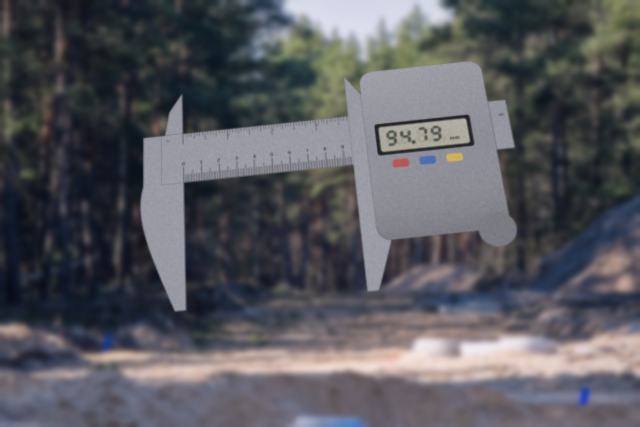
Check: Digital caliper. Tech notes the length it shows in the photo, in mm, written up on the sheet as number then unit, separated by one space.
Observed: 94.79 mm
